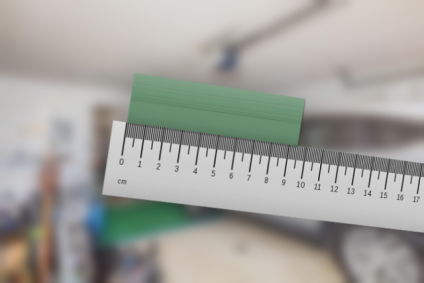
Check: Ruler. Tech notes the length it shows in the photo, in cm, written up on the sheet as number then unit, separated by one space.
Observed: 9.5 cm
